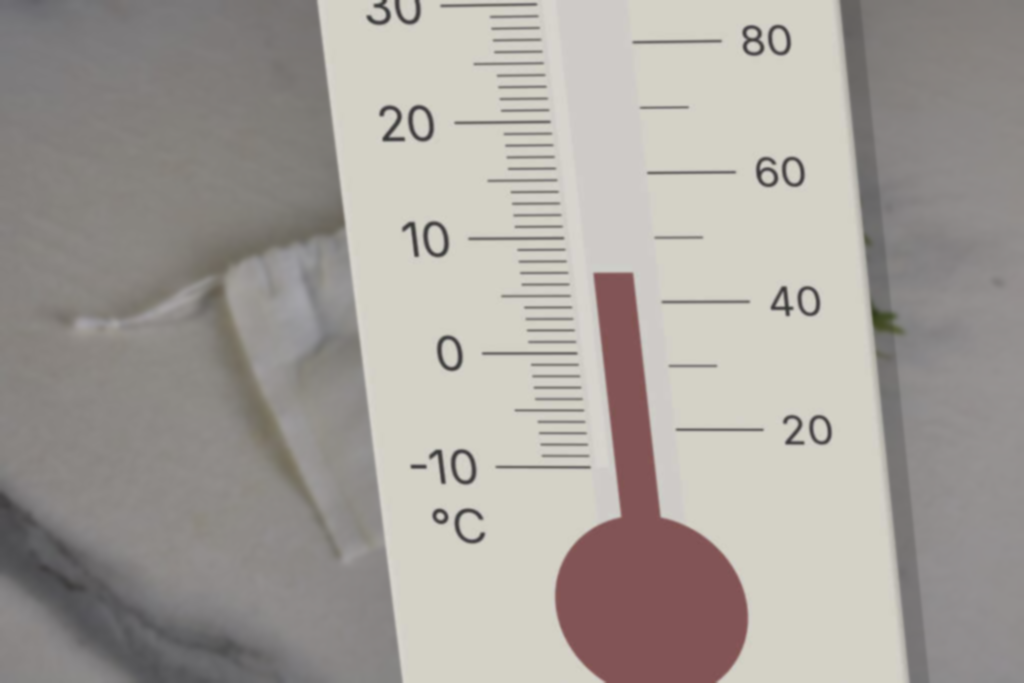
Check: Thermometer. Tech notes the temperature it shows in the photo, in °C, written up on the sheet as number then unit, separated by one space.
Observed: 7 °C
